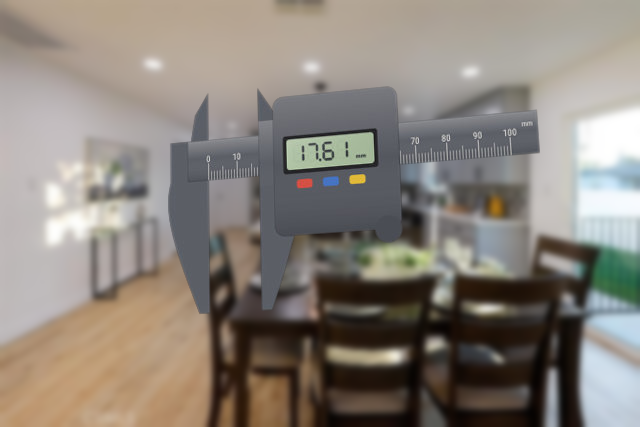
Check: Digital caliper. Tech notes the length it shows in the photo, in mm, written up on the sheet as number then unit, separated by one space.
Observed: 17.61 mm
